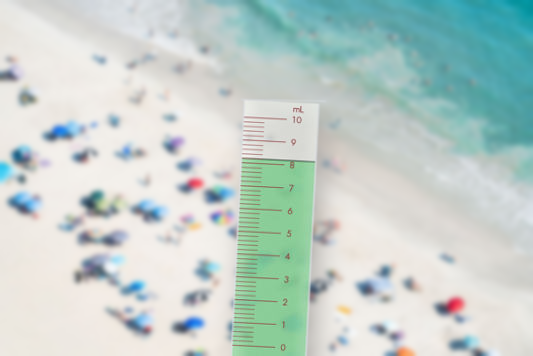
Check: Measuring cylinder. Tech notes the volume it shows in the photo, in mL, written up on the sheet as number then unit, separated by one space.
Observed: 8.2 mL
